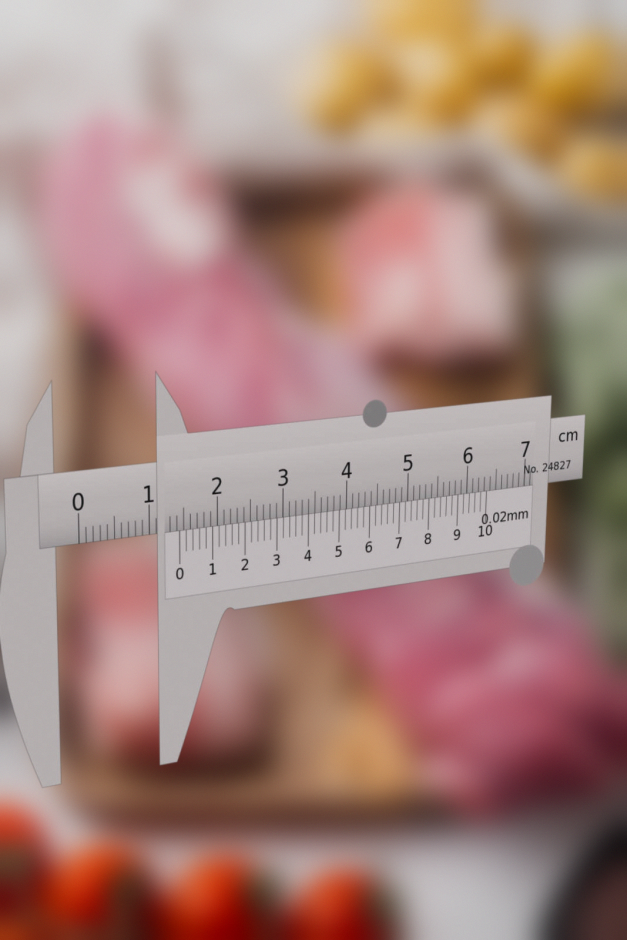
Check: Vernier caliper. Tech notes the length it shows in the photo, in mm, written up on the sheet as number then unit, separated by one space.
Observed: 14.4 mm
